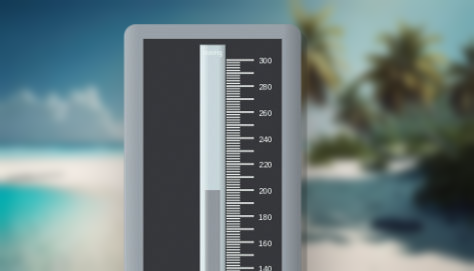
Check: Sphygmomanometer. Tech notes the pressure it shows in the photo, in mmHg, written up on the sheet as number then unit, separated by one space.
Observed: 200 mmHg
